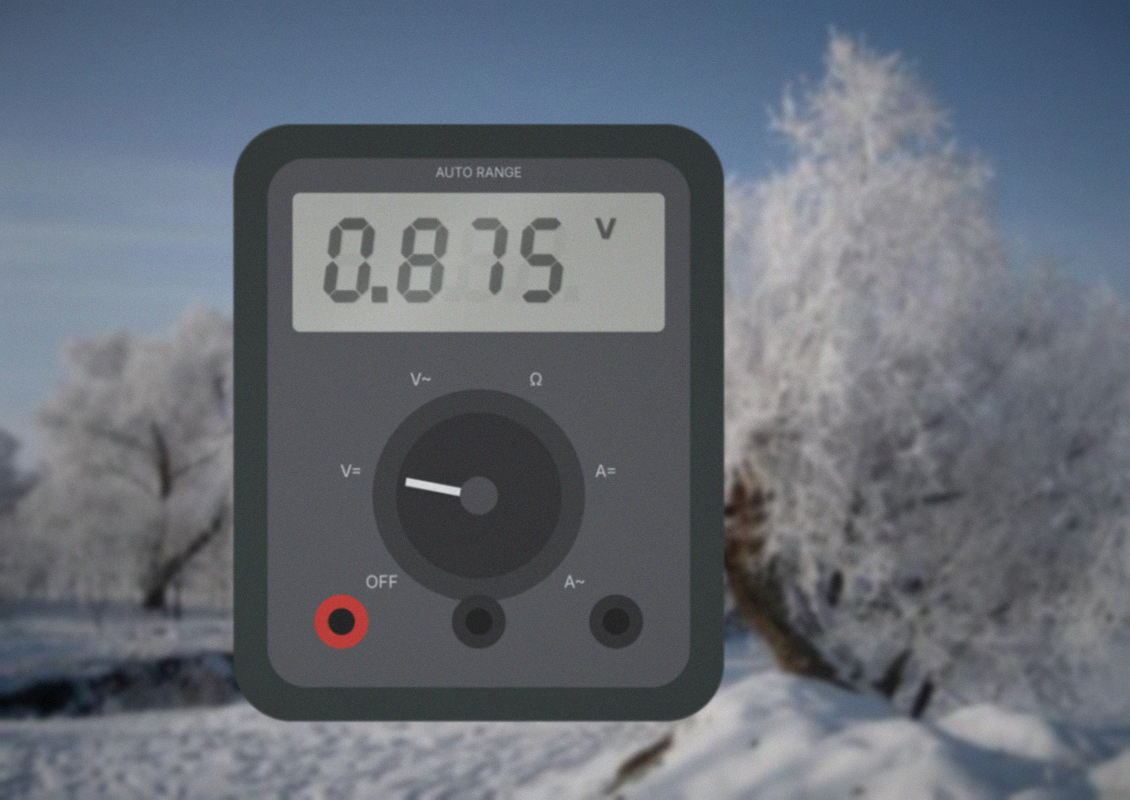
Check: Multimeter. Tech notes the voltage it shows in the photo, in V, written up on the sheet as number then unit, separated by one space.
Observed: 0.875 V
